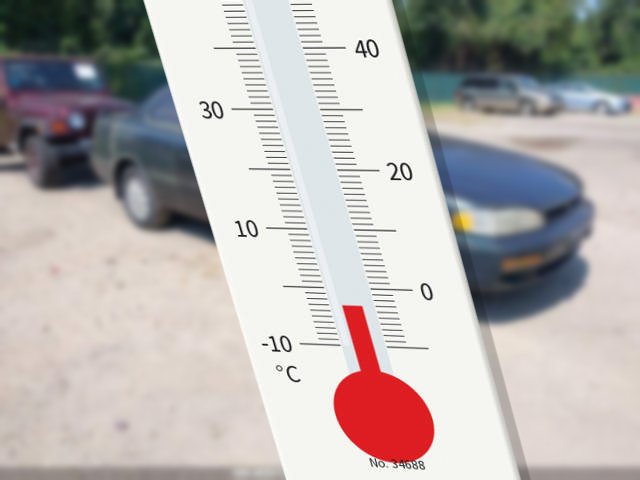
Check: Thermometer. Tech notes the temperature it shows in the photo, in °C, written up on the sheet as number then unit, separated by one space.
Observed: -3 °C
